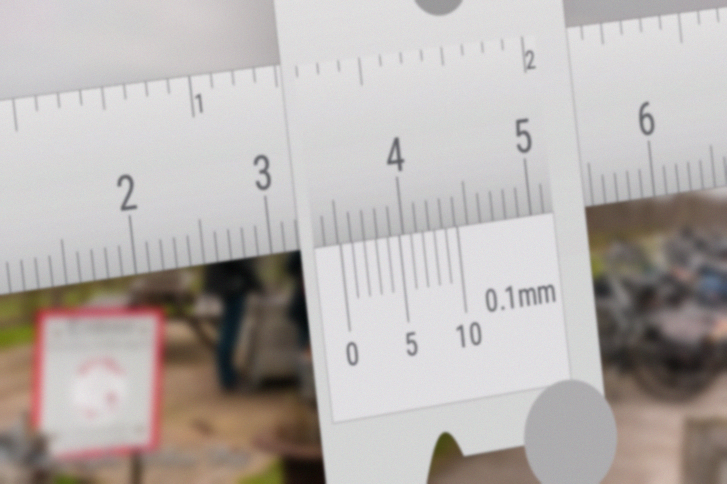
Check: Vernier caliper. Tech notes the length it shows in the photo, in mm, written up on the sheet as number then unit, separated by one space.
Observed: 35.2 mm
